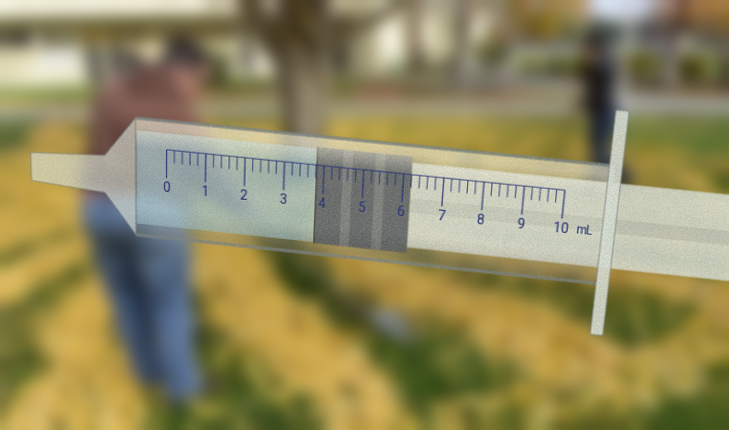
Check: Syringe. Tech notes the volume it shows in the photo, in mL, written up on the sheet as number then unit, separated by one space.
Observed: 3.8 mL
